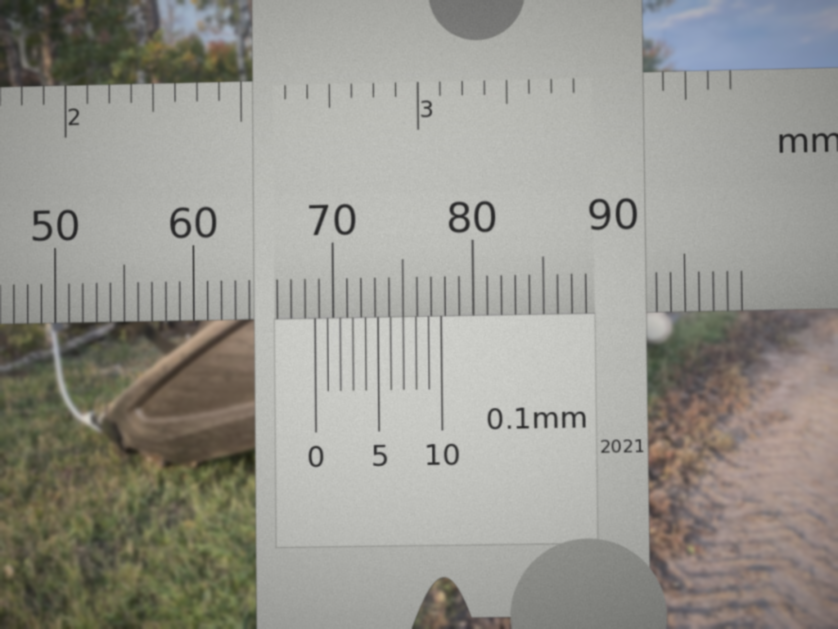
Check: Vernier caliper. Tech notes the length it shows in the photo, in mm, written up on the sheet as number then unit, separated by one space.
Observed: 68.7 mm
